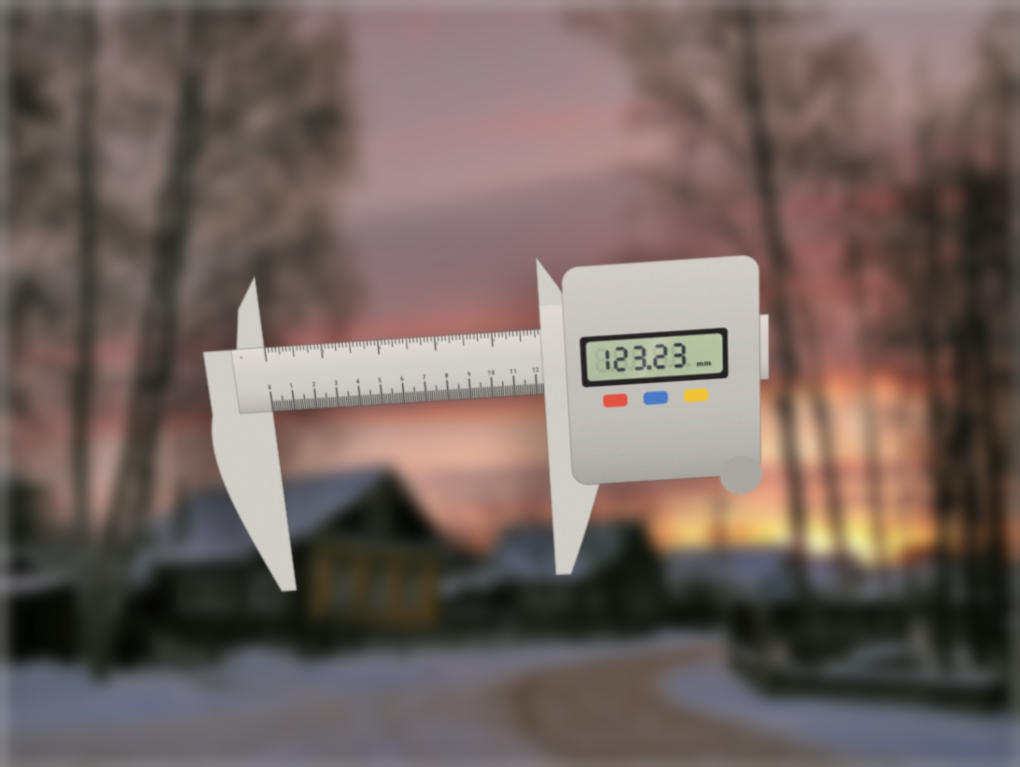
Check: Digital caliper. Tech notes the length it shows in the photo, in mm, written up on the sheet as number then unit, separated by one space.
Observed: 123.23 mm
